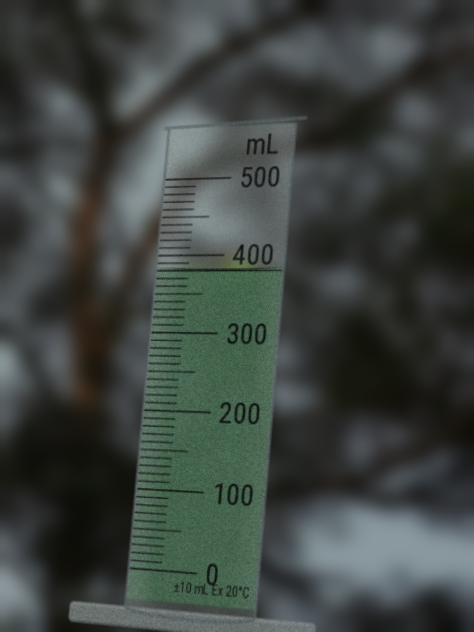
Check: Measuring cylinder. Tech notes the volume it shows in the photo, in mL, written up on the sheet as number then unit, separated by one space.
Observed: 380 mL
